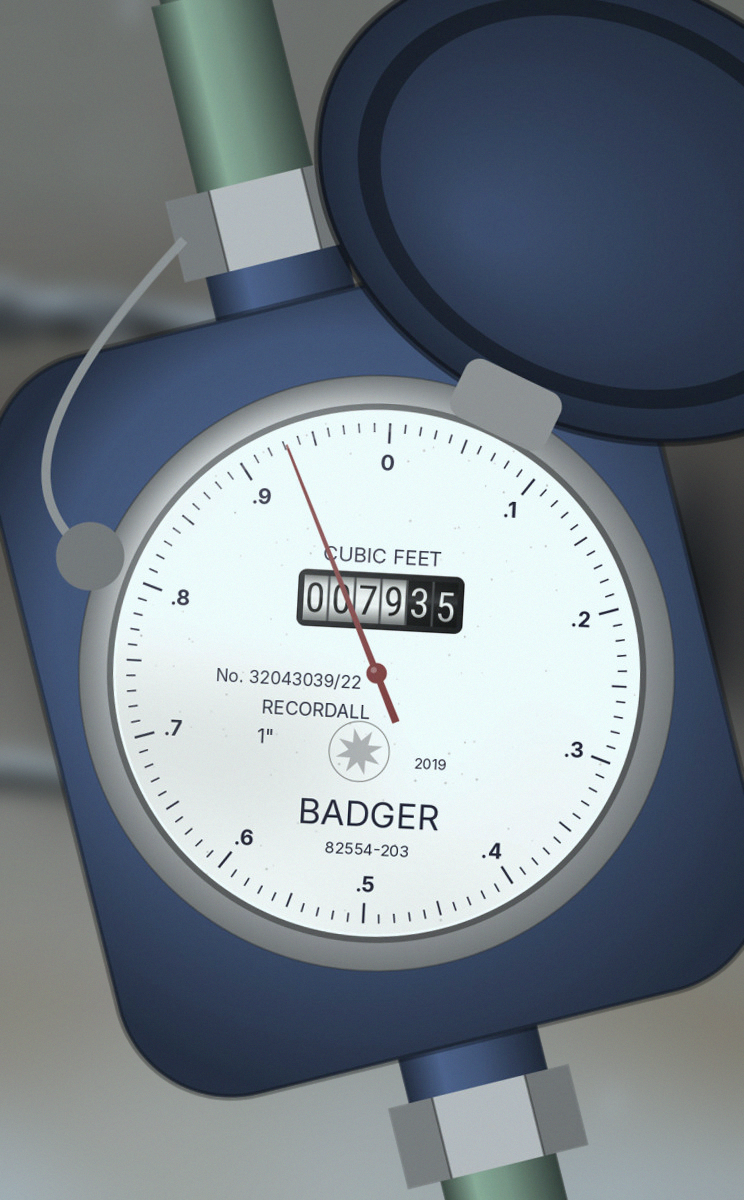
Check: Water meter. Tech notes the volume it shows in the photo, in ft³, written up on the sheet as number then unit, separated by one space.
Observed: 7934.93 ft³
